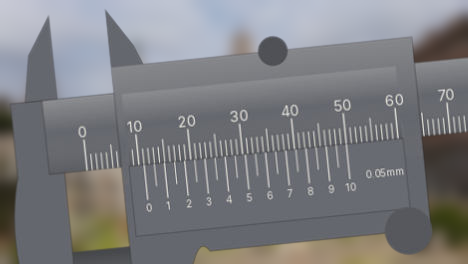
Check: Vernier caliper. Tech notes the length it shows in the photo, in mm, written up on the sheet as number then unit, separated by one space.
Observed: 11.0 mm
